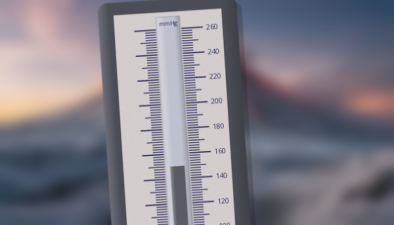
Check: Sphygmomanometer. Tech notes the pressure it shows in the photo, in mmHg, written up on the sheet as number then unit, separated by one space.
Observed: 150 mmHg
